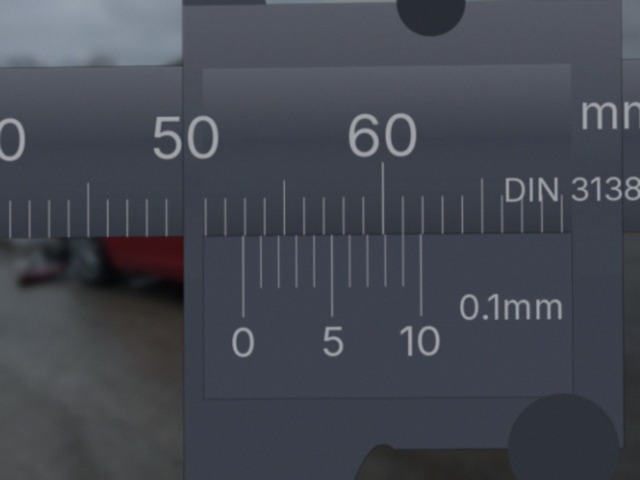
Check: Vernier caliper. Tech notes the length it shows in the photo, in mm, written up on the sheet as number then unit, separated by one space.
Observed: 52.9 mm
